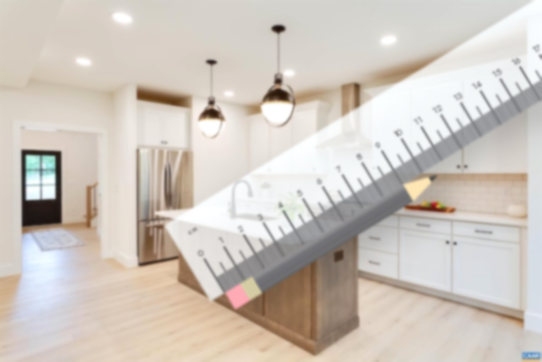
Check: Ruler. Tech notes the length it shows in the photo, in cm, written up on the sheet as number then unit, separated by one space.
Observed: 10.5 cm
